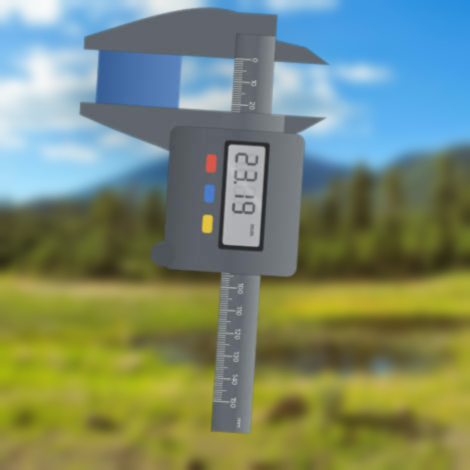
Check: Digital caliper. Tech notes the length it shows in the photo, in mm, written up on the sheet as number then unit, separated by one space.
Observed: 23.19 mm
